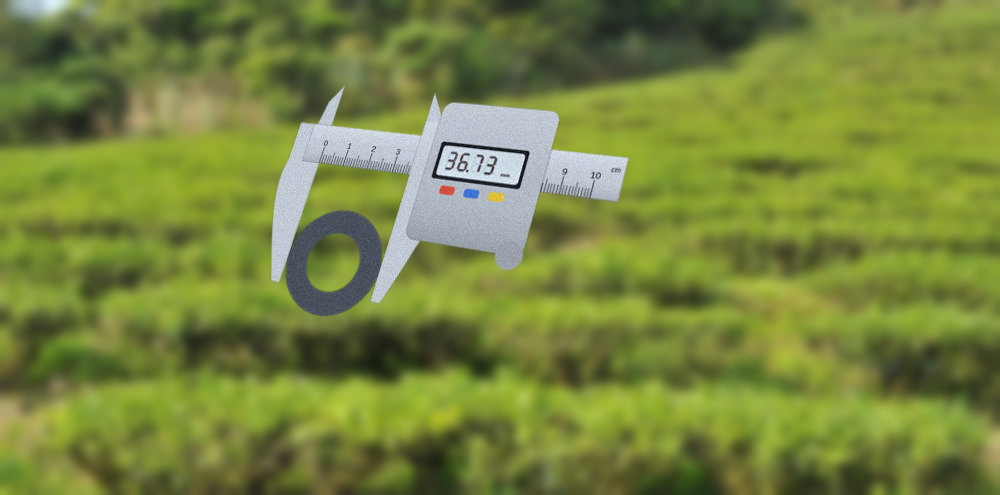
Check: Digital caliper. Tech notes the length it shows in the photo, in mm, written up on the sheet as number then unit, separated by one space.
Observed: 36.73 mm
